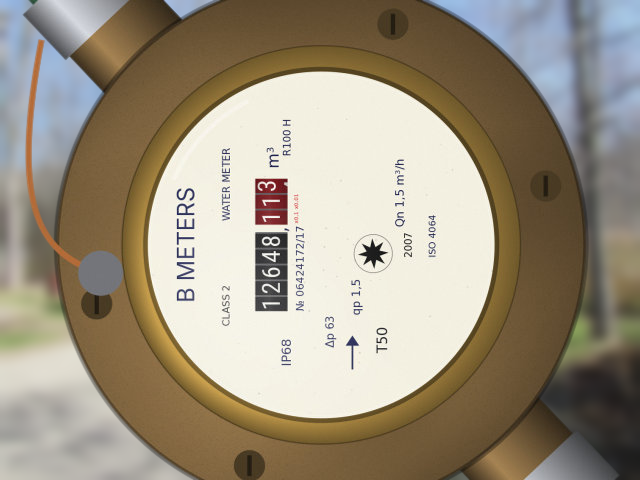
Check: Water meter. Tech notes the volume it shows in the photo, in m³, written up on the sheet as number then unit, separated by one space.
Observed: 12648.113 m³
